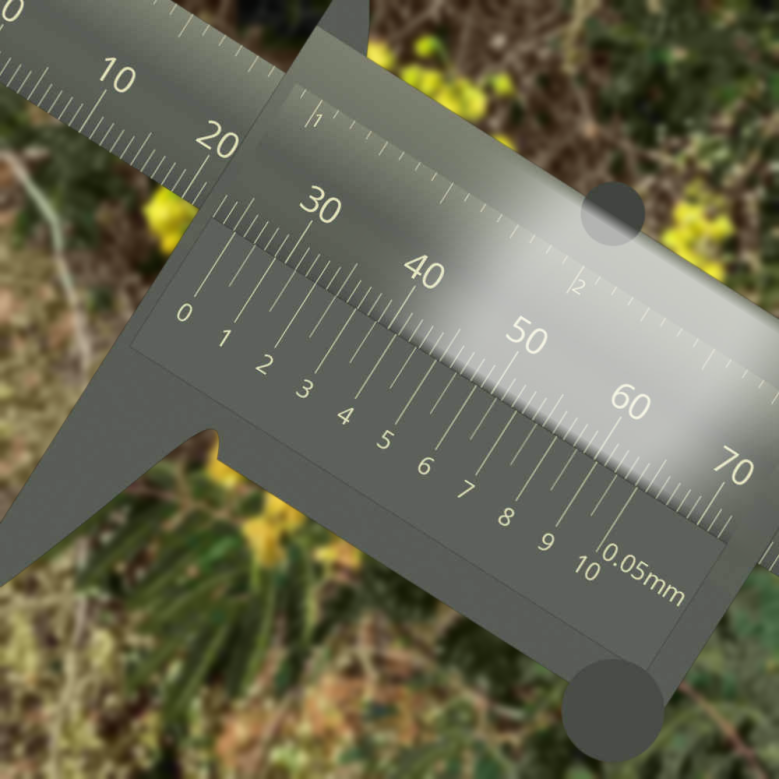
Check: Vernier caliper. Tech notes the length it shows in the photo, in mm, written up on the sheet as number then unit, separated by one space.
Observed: 25.2 mm
